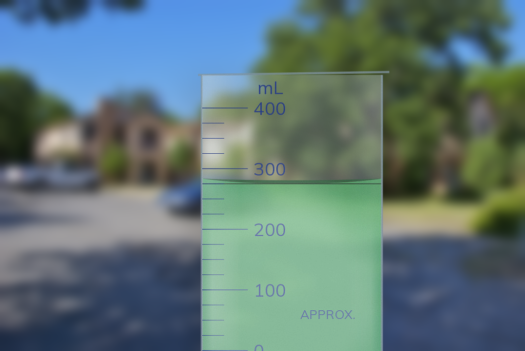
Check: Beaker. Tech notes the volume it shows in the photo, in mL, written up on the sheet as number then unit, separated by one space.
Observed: 275 mL
